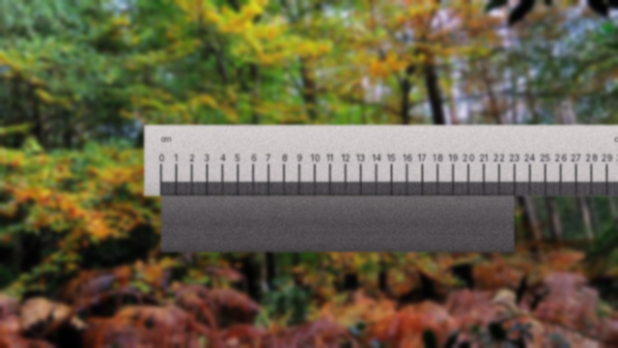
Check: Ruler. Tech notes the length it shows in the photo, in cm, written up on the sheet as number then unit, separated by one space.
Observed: 23 cm
